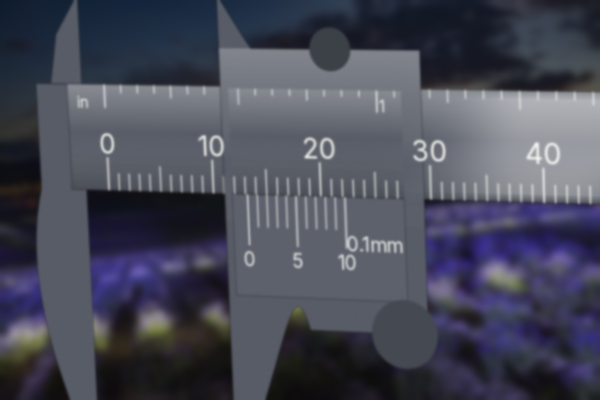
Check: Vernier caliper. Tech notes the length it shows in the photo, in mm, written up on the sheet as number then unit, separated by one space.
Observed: 13.2 mm
